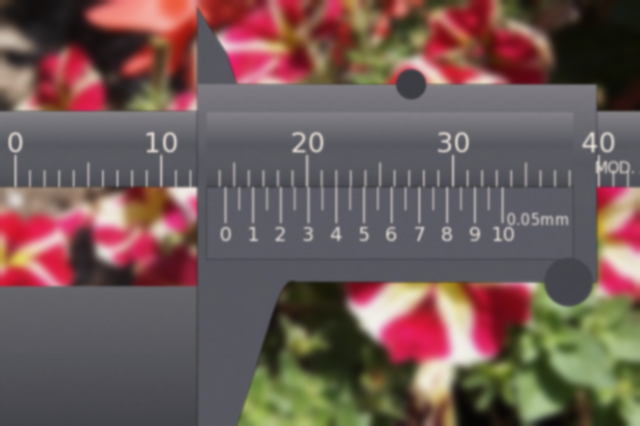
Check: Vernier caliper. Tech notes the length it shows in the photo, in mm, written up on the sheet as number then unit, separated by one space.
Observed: 14.4 mm
